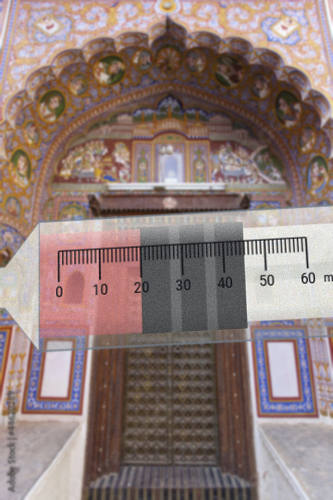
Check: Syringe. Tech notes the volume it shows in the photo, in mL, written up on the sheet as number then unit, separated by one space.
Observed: 20 mL
